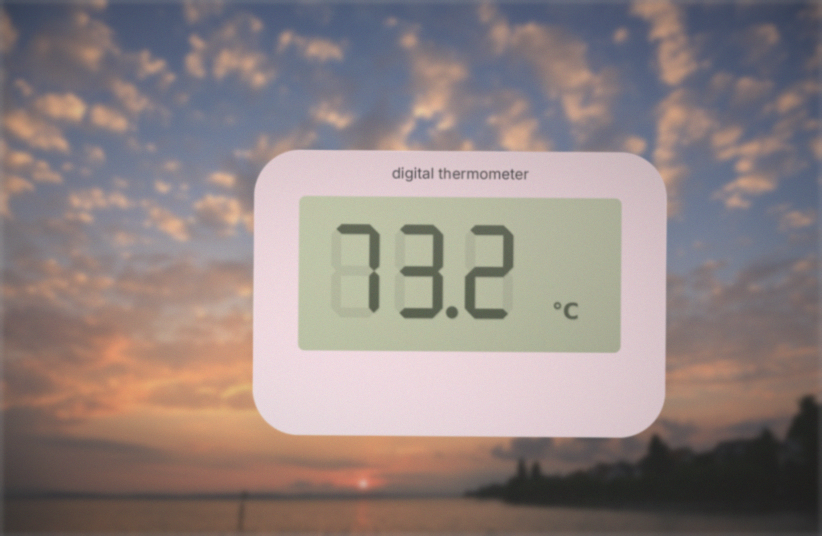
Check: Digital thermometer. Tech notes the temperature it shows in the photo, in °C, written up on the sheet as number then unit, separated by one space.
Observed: 73.2 °C
